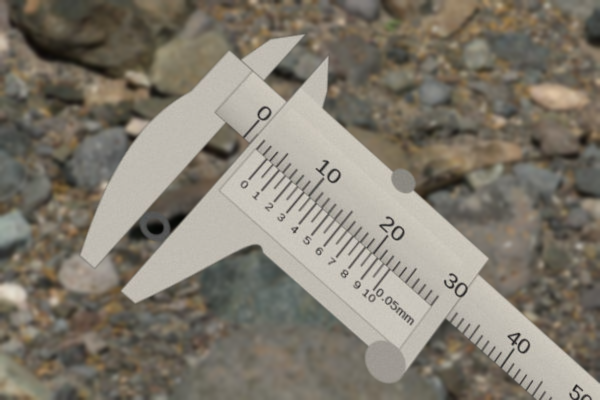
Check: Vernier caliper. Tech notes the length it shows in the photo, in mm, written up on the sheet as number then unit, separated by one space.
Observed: 3.6 mm
